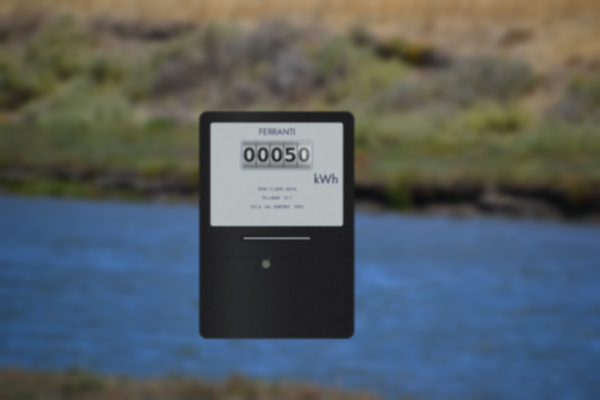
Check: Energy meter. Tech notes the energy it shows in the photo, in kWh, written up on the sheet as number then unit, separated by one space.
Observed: 50 kWh
